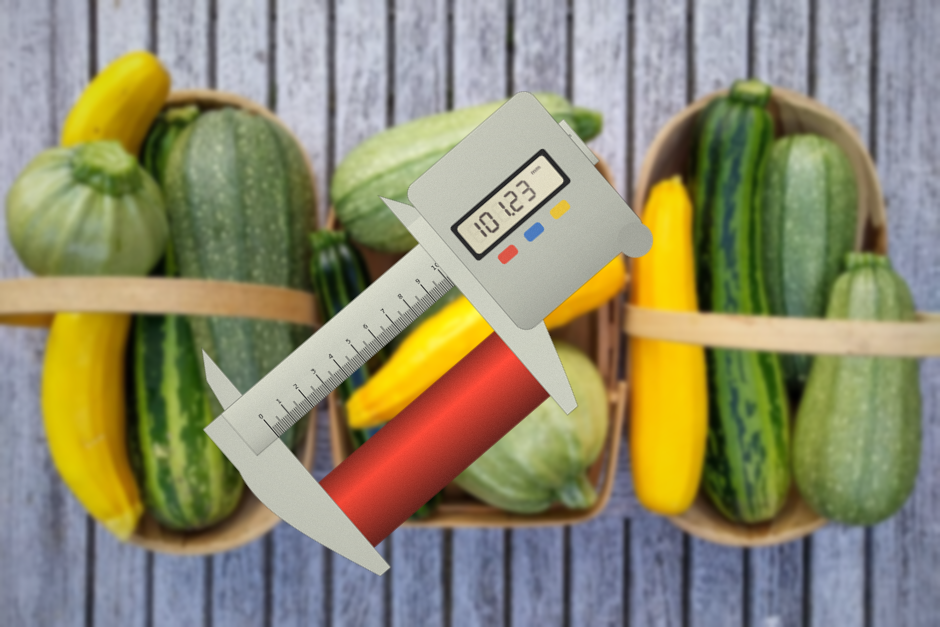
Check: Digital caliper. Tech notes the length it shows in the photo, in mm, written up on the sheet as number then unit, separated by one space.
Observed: 101.23 mm
